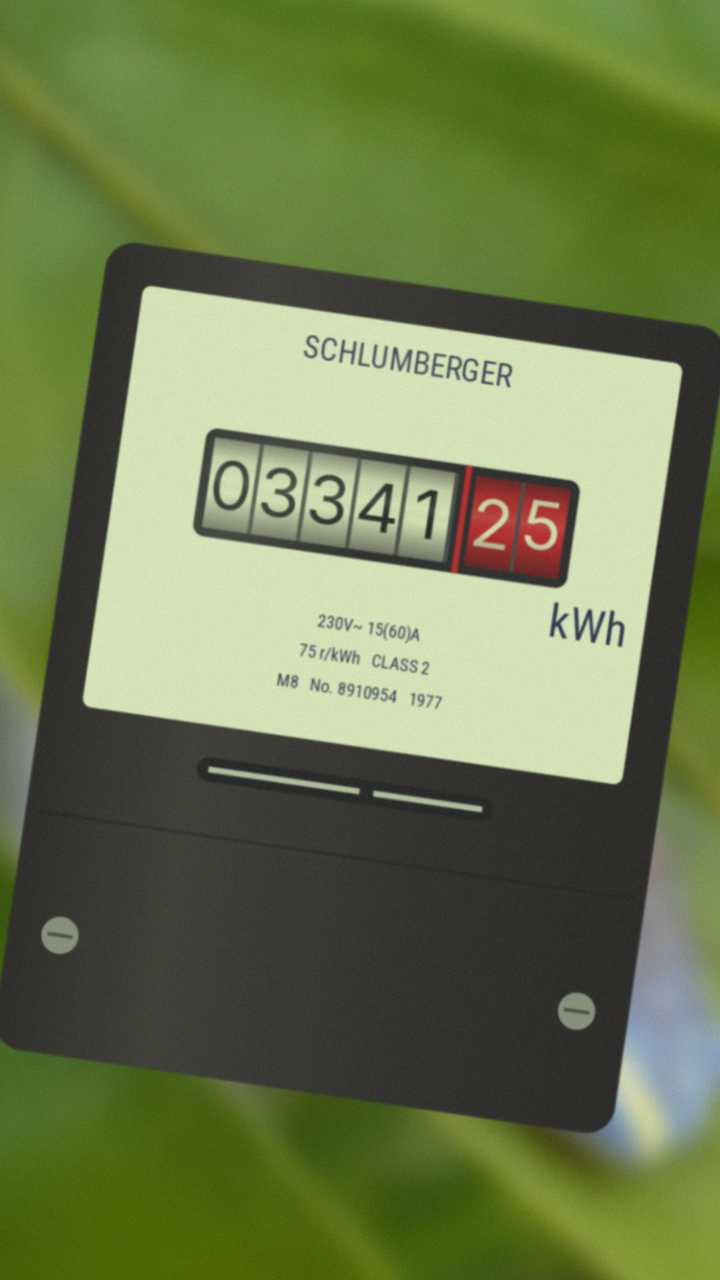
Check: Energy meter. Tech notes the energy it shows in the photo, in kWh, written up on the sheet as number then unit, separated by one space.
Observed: 3341.25 kWh
